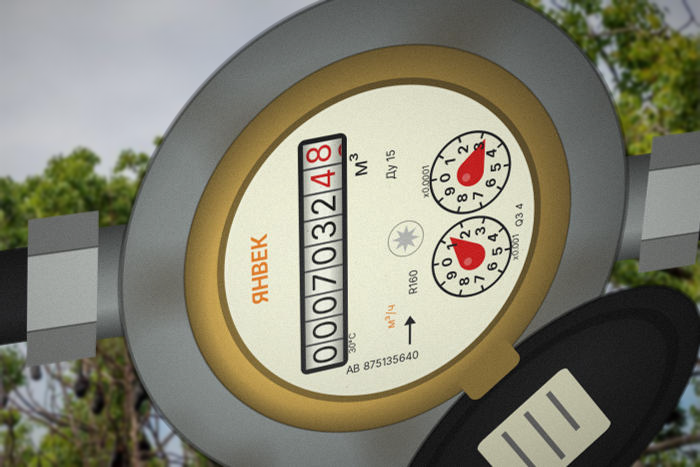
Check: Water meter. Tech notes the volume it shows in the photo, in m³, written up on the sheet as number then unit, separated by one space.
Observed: 7032.4813 m³
